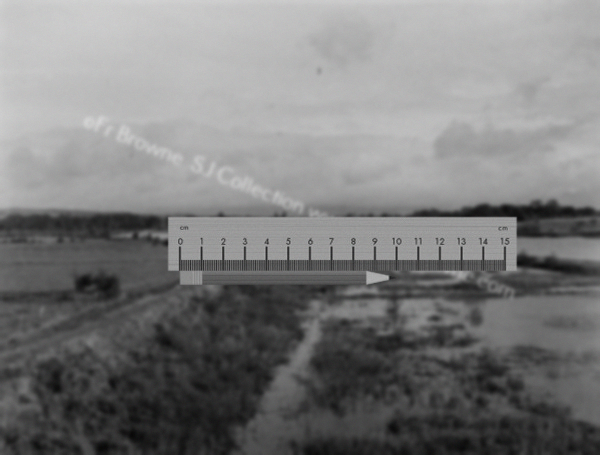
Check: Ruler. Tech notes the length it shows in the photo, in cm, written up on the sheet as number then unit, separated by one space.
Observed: 10 cm
